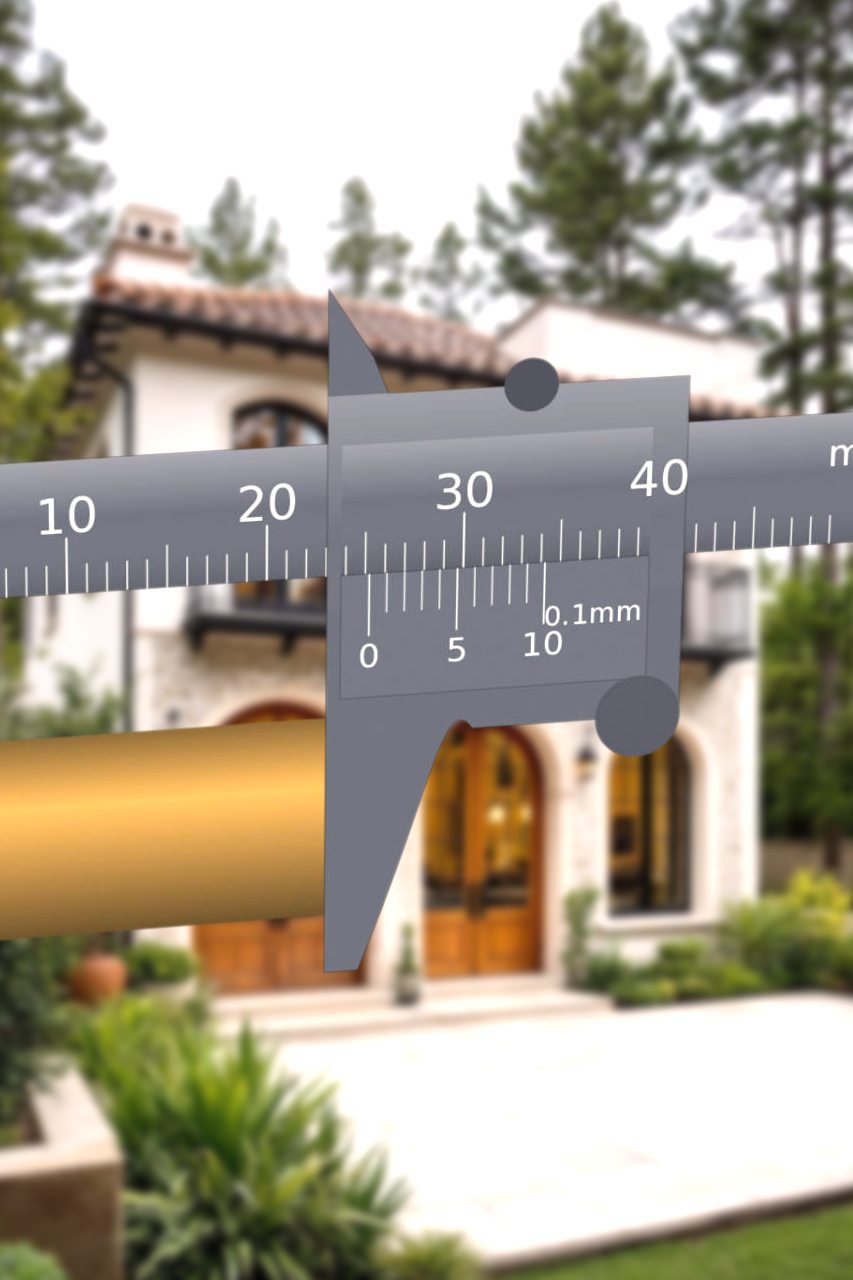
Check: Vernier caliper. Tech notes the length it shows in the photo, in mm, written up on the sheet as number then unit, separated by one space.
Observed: 25.2 mm
